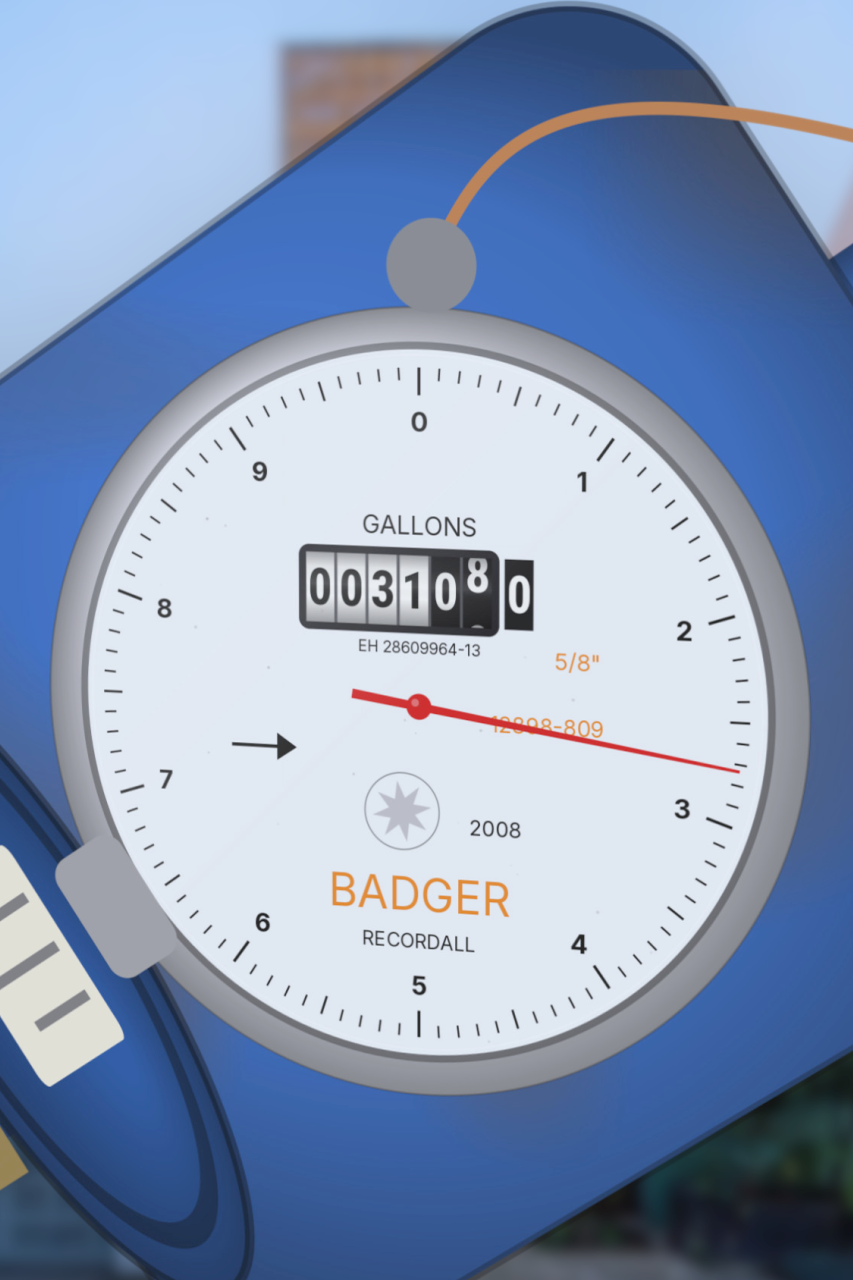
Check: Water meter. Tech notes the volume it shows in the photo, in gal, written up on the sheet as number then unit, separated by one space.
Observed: 31082.7 gal
